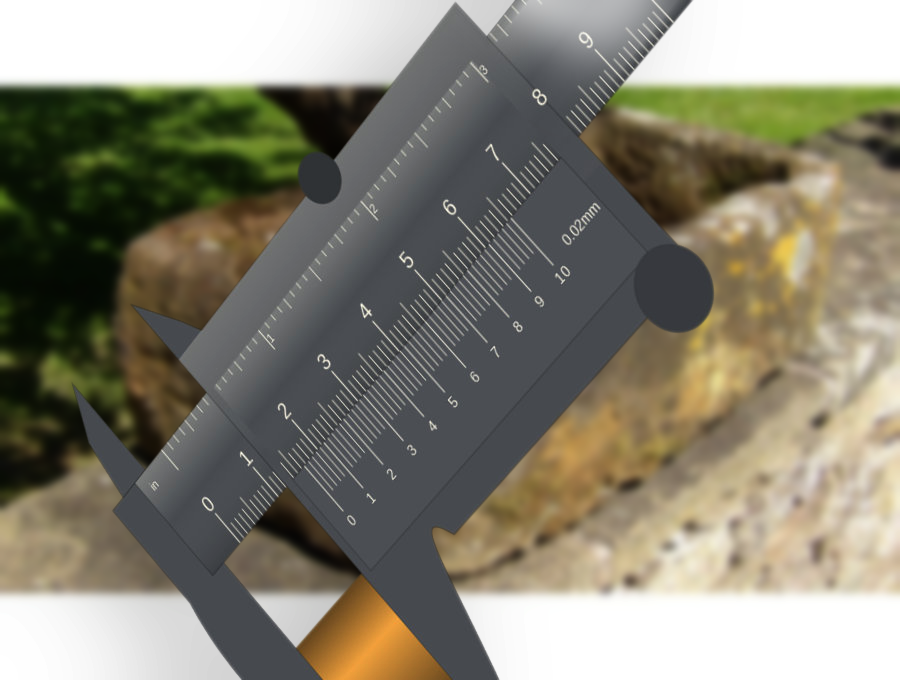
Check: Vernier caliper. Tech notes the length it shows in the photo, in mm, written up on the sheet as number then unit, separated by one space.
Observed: 16.6 mm
